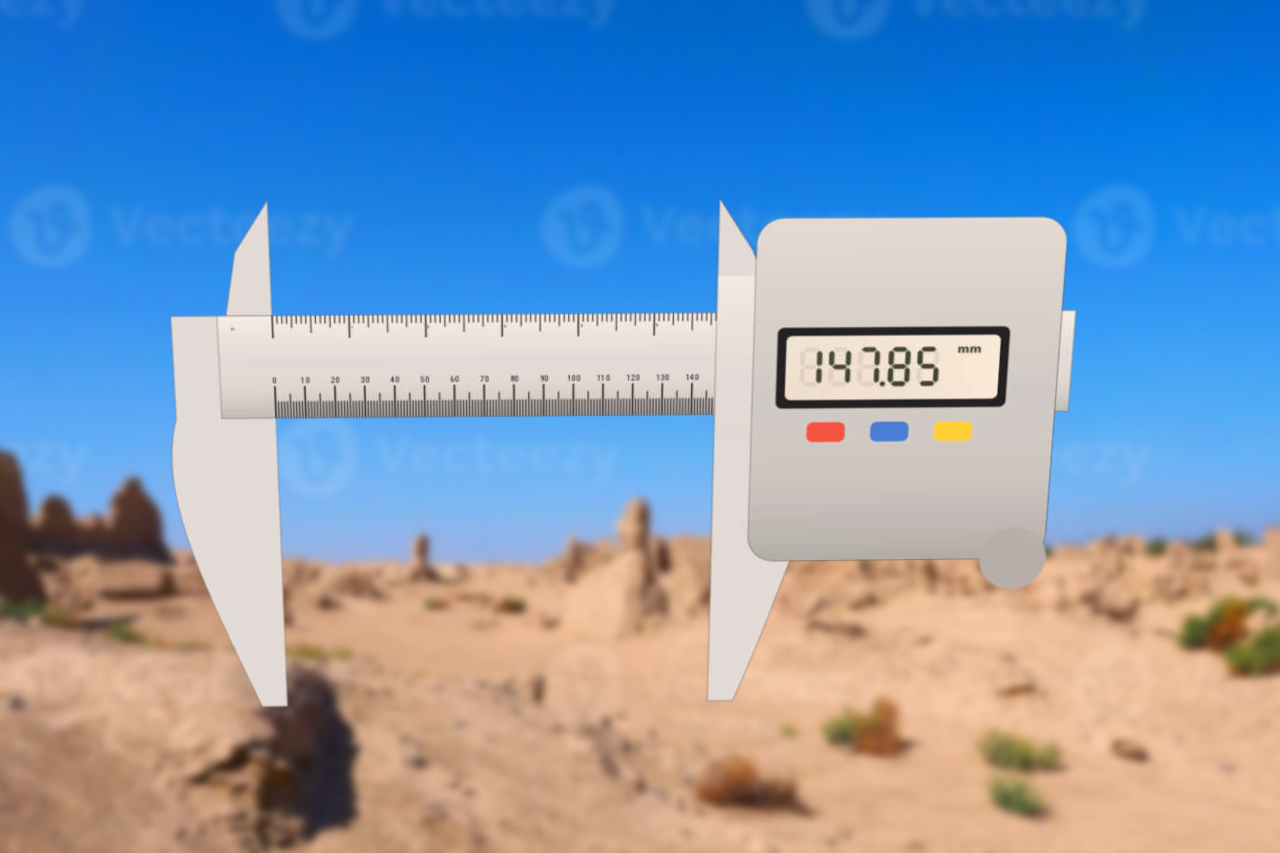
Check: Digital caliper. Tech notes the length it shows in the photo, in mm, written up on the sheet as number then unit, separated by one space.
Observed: 147.85 mm
